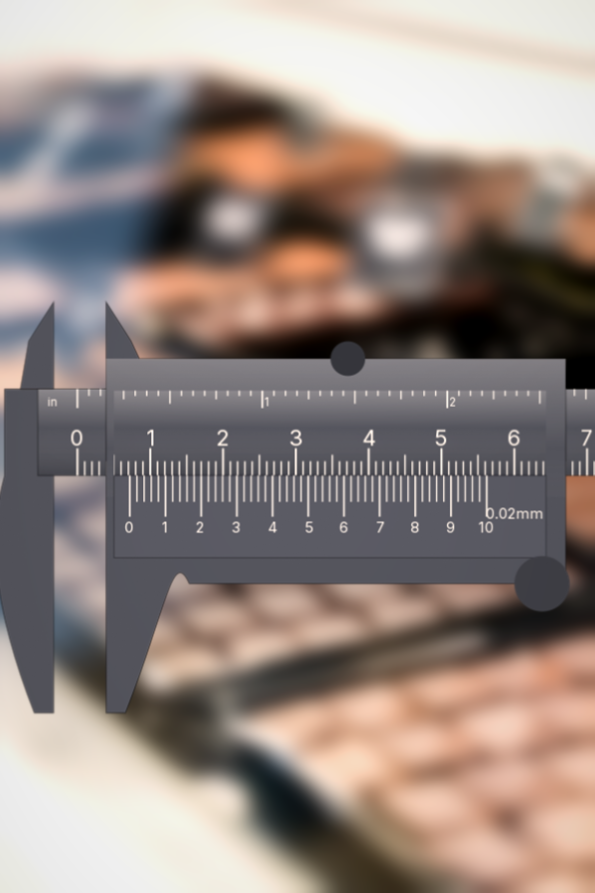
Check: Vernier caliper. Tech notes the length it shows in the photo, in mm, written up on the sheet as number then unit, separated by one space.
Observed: 7.2 mm
